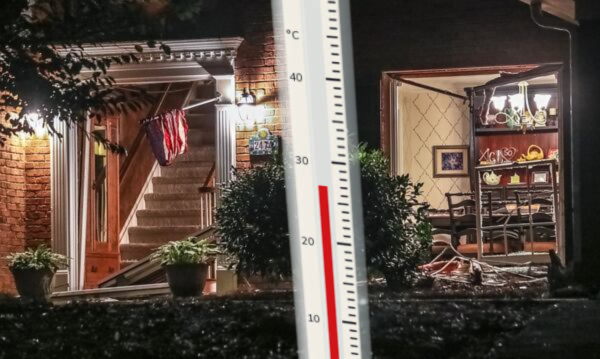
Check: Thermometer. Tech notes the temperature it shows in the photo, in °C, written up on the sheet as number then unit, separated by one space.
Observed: 27 °C
